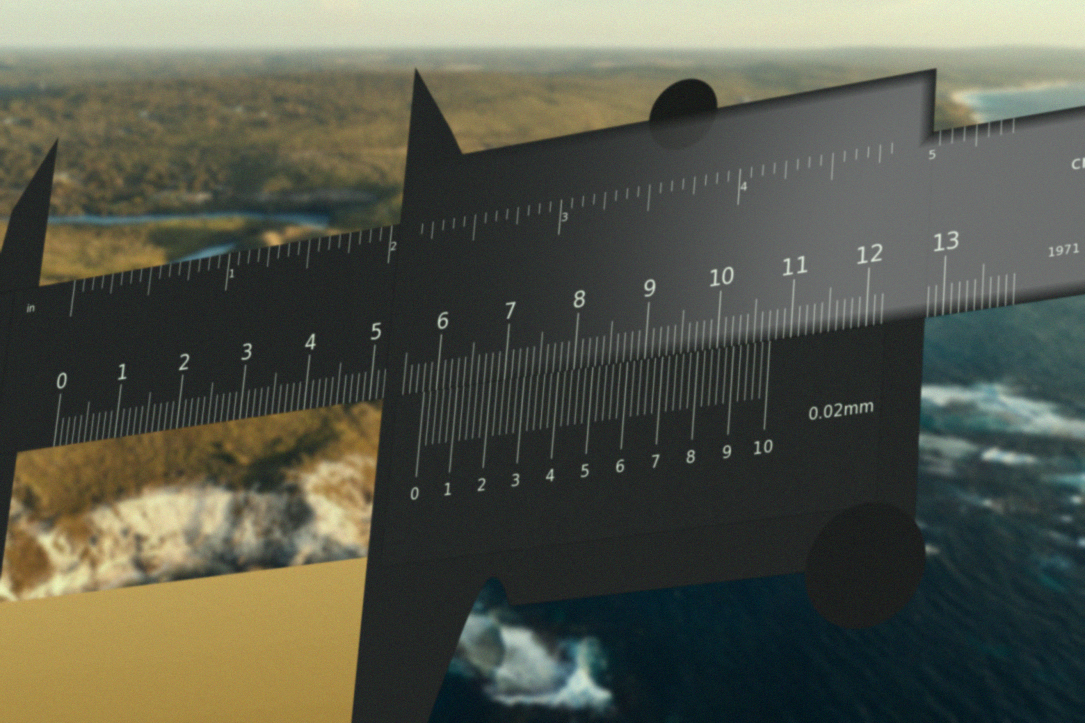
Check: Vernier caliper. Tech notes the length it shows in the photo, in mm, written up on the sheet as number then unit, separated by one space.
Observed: 58.2 mm
